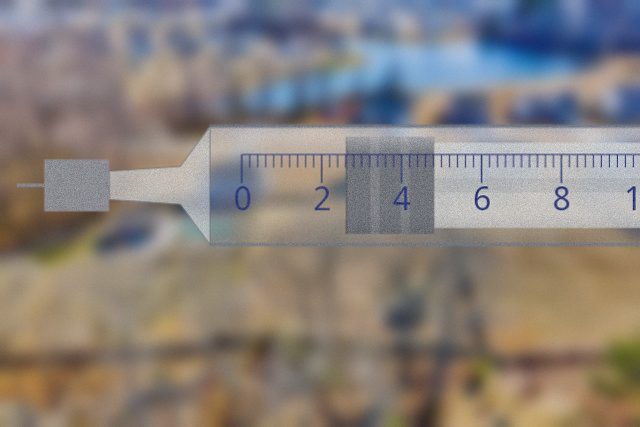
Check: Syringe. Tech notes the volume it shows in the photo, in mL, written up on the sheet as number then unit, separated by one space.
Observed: 2.6 mL
